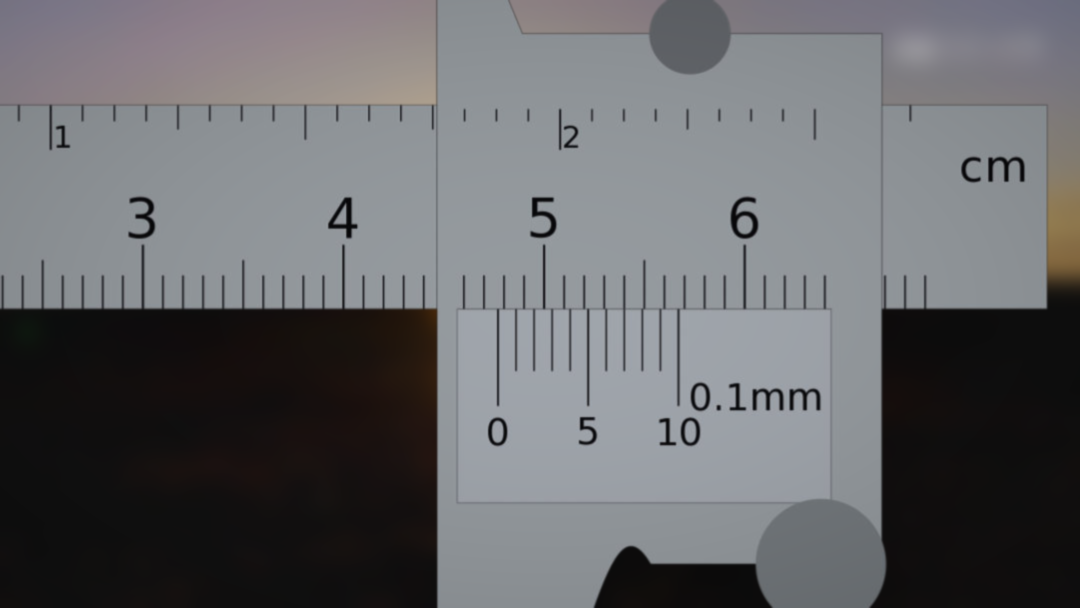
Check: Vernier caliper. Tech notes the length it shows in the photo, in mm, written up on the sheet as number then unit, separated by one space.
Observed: 47.7 mm
